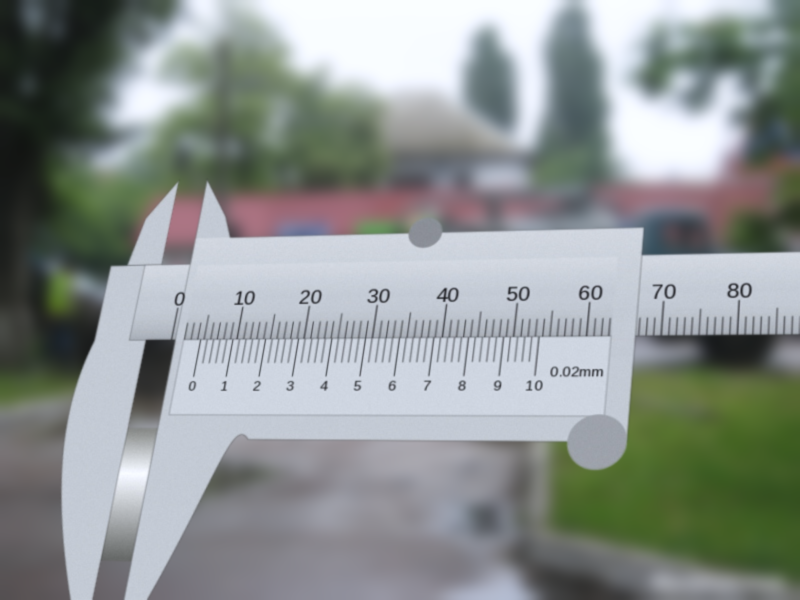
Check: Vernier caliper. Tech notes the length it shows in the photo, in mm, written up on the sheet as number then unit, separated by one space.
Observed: 4.5 mm
